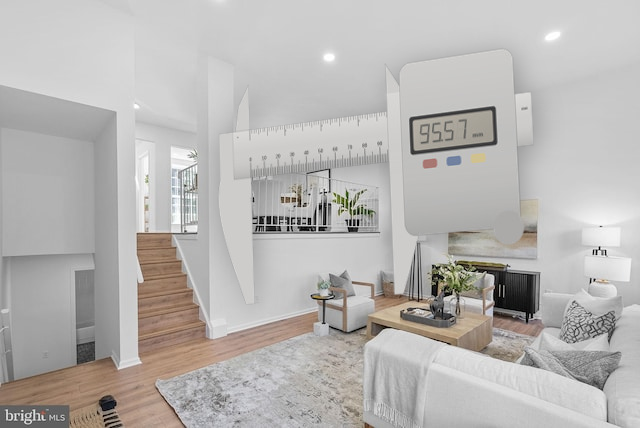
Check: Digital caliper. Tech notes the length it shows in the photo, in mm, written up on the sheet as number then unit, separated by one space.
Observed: 95.57 mm
